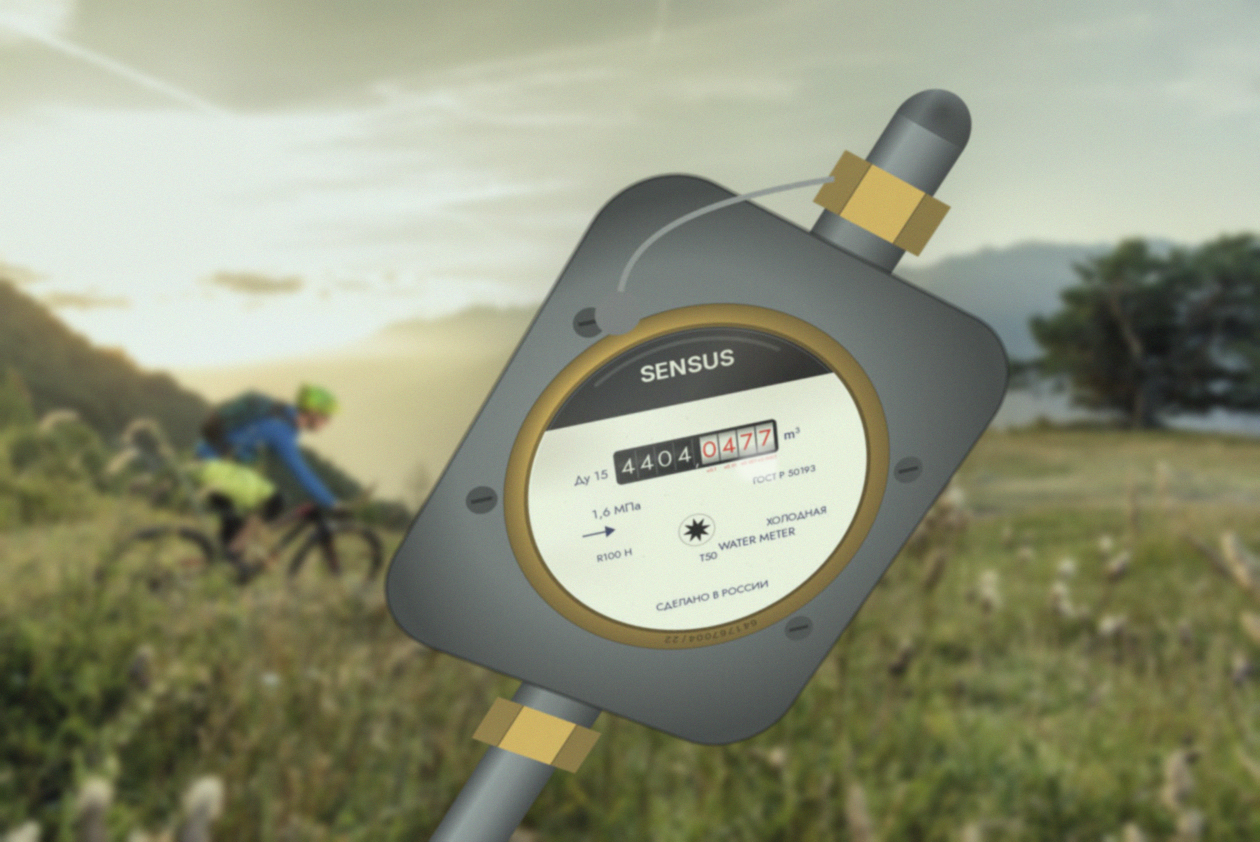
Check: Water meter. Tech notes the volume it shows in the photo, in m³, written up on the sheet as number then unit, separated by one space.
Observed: 4404.0477 m³
